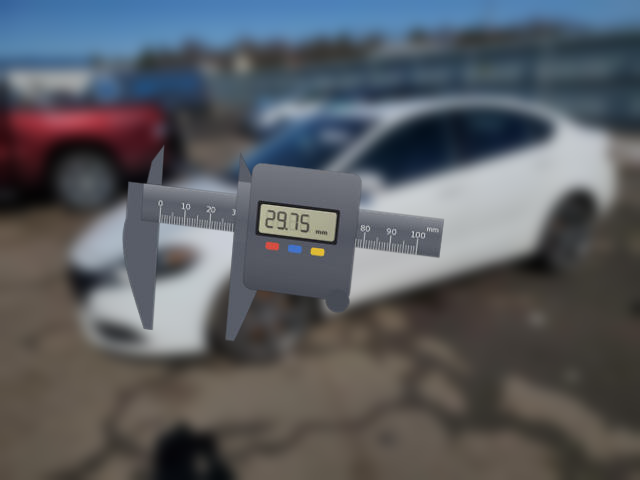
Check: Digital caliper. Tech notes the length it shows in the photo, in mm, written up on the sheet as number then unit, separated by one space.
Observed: 29.75 mm
